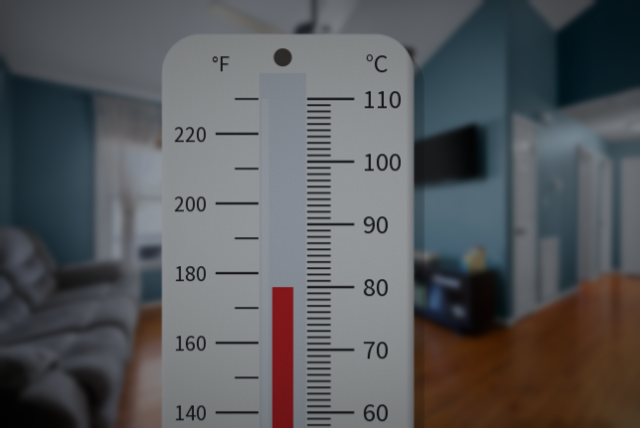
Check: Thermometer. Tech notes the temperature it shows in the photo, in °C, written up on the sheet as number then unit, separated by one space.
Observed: 80 °C
